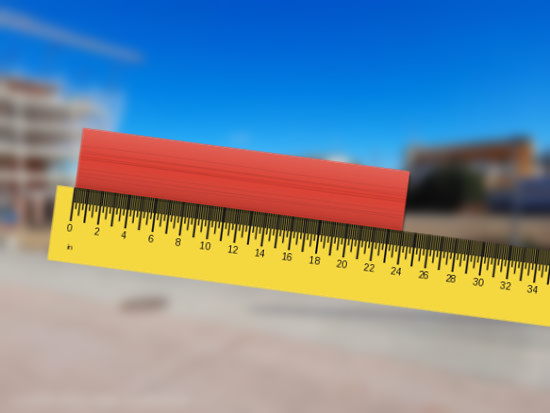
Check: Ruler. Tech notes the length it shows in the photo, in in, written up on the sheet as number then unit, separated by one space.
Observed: 24 in
